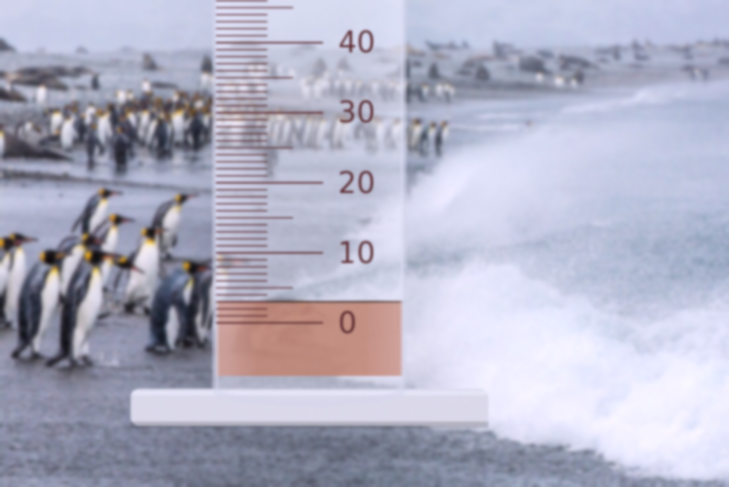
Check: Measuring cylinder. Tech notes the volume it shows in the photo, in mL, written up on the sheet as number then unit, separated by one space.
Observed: 3 mL
